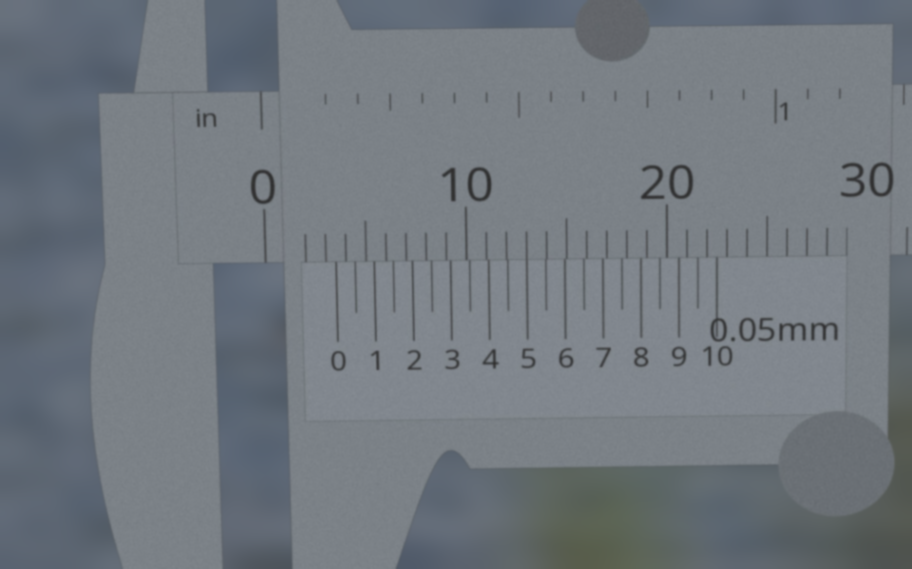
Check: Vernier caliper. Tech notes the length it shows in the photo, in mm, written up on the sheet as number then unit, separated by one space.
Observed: 3.5 mm
